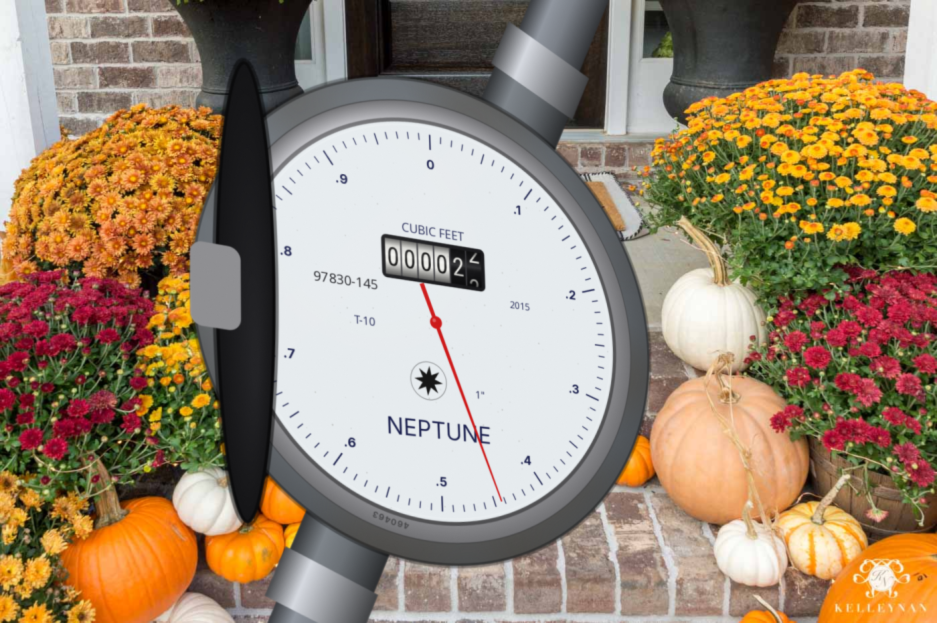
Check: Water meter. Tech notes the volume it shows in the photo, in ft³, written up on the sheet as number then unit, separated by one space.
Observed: 22.44 ft³
